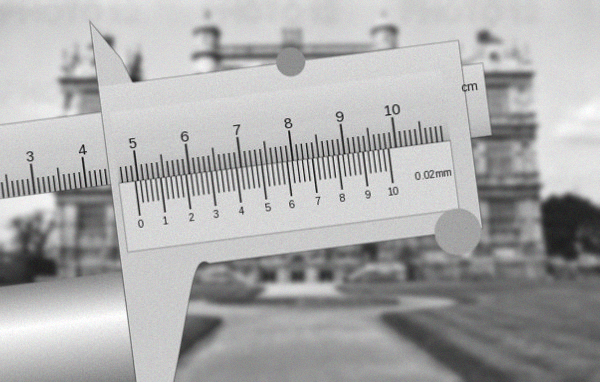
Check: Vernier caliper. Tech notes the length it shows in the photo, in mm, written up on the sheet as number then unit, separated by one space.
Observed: 49.5 mm
